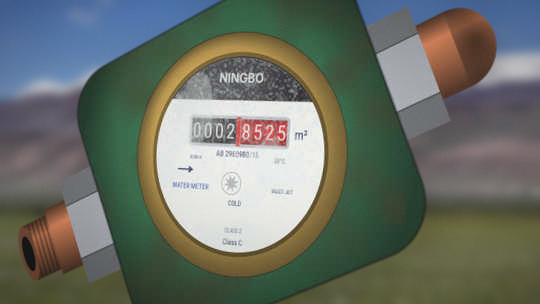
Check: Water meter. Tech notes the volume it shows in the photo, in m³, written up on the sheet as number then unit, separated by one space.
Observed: 2.8525 m³
